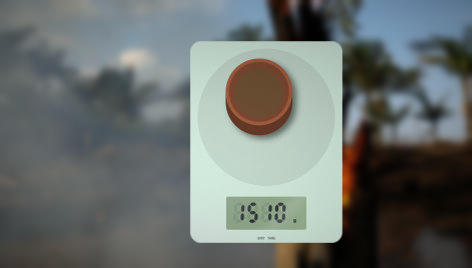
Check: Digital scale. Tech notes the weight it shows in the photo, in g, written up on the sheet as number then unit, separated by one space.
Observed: 1510 g
